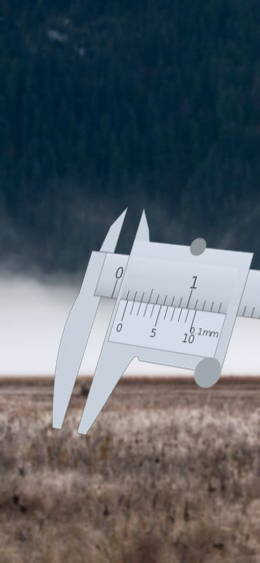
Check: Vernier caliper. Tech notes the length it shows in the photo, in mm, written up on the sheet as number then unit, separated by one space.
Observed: 2.2 mm
